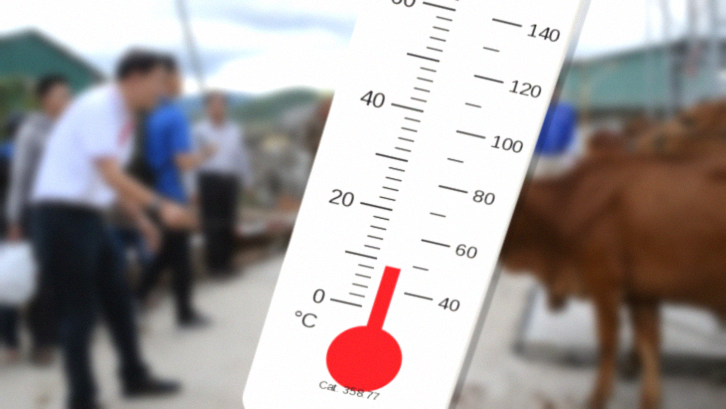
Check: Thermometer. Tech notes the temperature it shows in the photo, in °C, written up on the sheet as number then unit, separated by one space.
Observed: 9 °C
